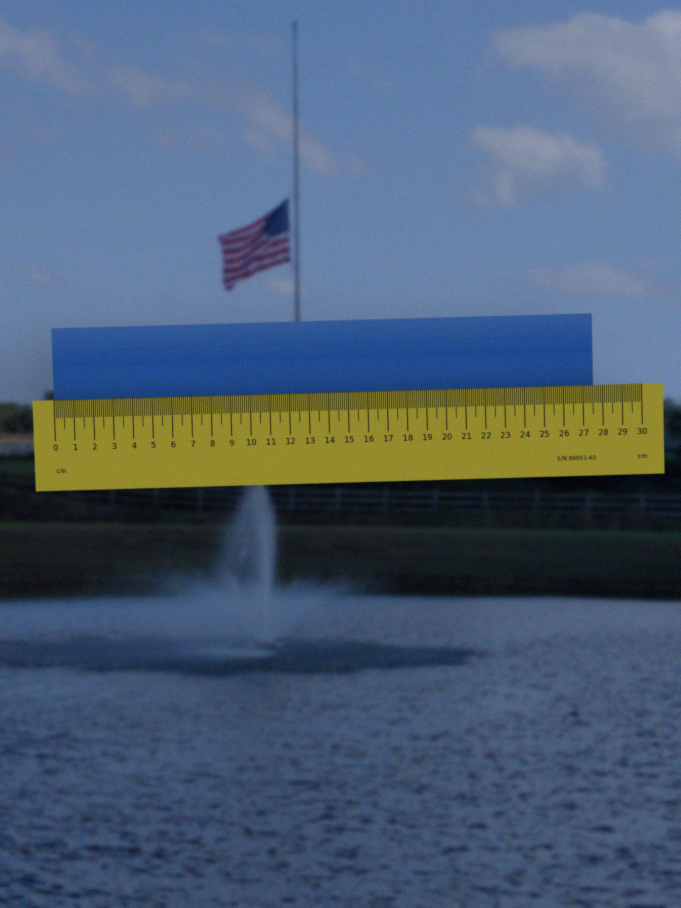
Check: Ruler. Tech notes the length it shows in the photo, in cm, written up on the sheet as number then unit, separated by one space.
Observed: 27.5 cm
